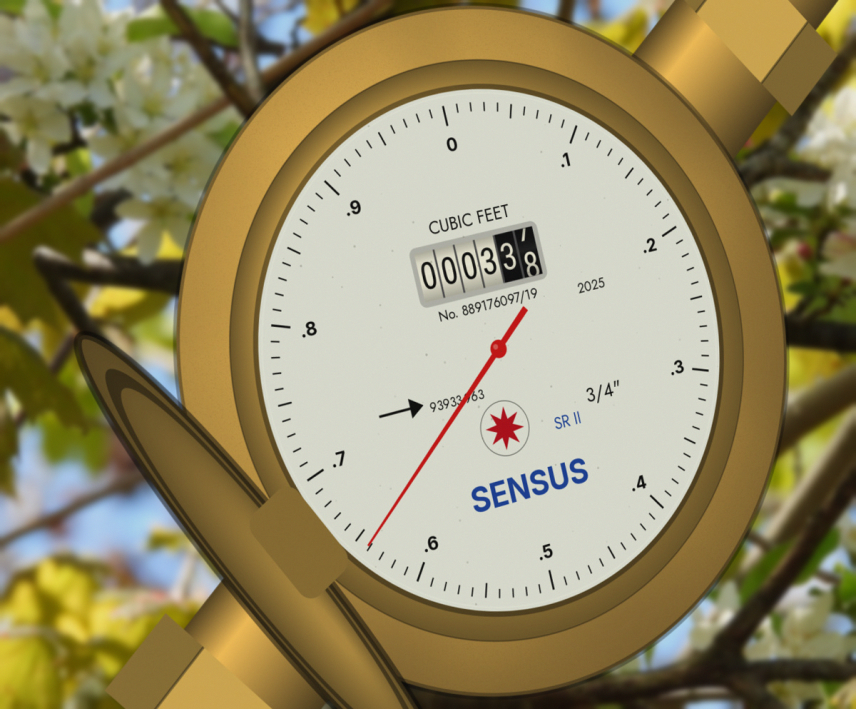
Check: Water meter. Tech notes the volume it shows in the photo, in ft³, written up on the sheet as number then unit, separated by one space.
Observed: 337.64 ft³
